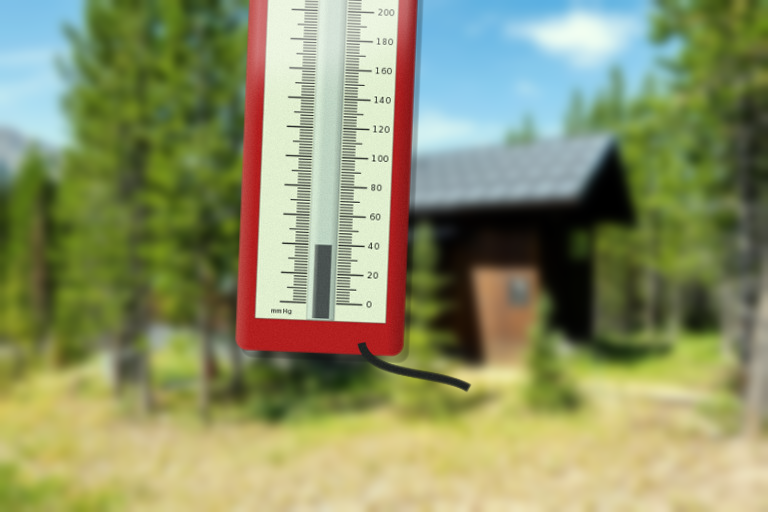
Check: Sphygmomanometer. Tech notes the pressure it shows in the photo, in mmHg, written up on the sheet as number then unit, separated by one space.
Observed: 40 mmHg
